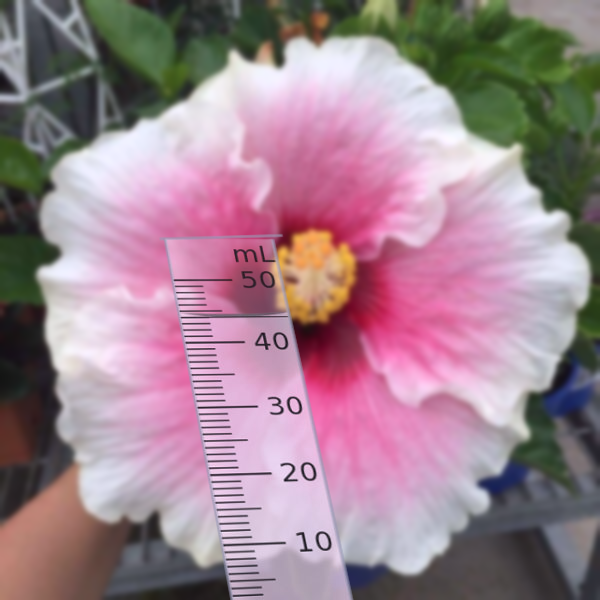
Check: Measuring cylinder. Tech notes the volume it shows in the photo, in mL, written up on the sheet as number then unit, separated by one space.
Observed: 44 mL
